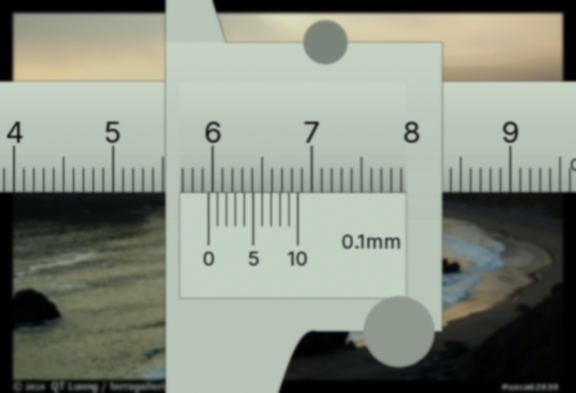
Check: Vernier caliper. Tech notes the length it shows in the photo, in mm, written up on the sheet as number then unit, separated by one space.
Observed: 59.6 mm
